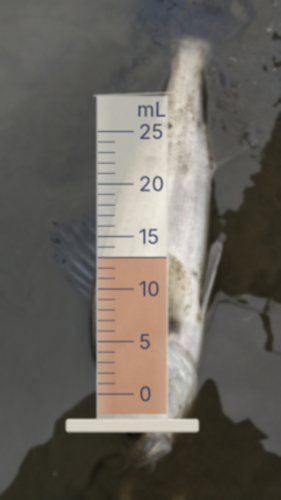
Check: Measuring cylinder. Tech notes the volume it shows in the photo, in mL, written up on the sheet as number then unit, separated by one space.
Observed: 13 mL
